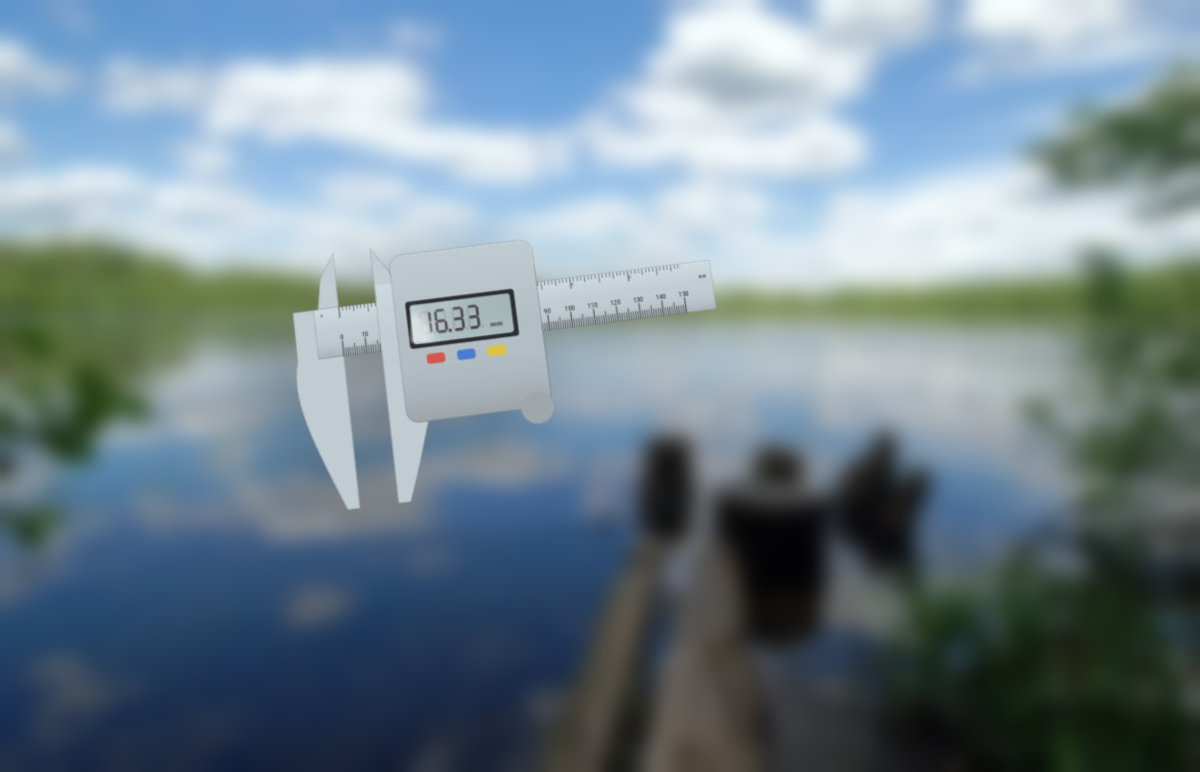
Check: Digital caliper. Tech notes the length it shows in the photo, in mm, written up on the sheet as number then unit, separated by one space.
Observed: 16.33 mm
